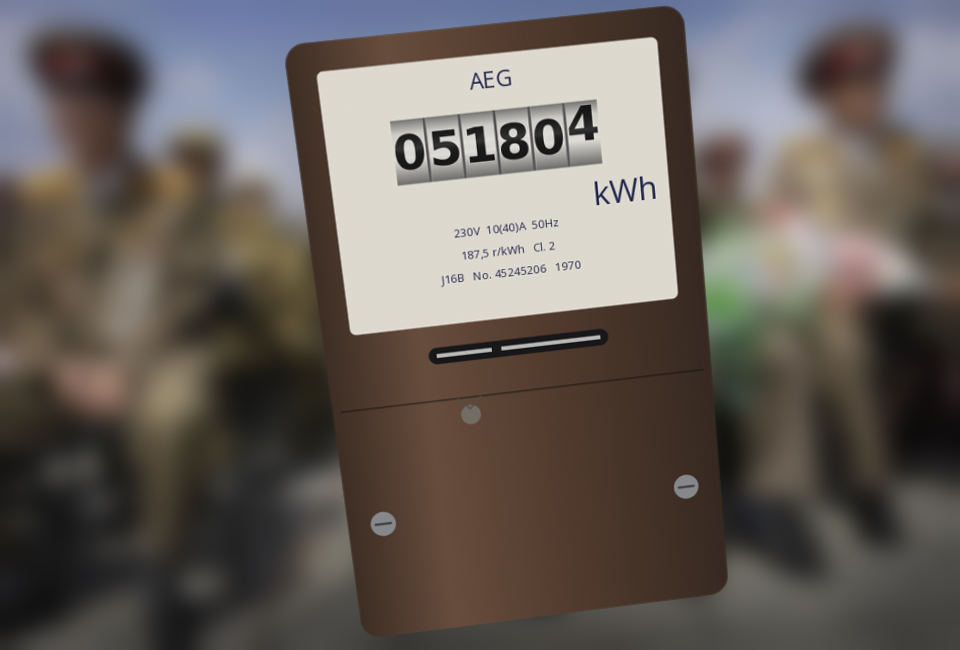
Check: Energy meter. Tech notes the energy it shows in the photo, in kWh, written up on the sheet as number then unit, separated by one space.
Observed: 51804 kWh
